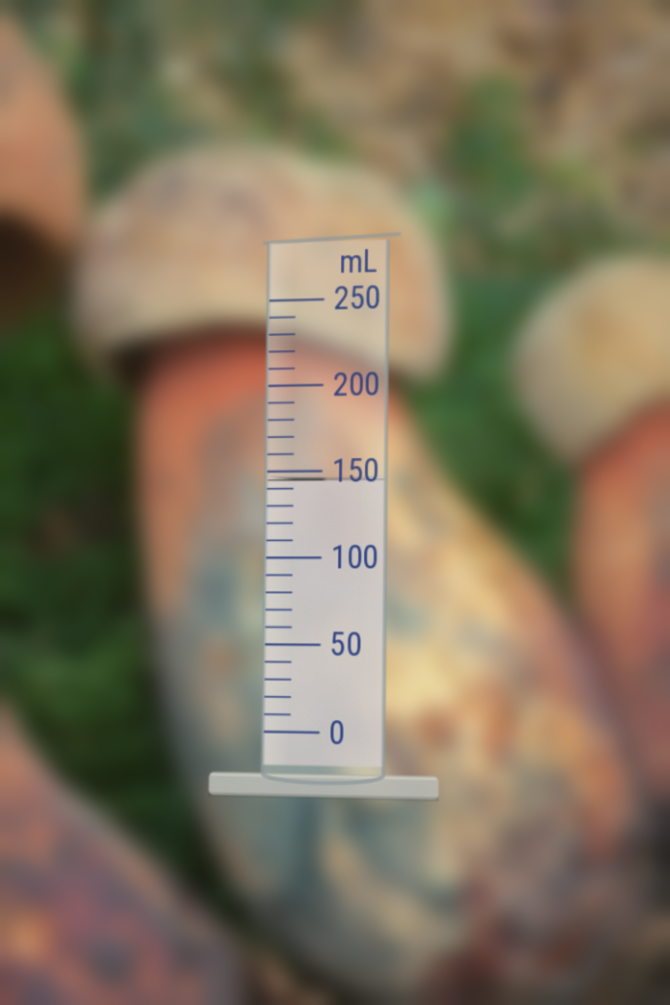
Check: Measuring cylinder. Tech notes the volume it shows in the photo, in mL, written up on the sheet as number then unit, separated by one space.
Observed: 145 mL
